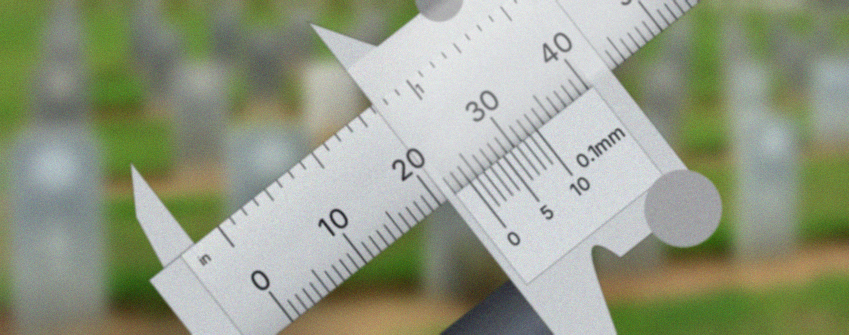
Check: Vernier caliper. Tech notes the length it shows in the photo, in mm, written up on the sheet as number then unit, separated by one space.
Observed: 24.0 mm
